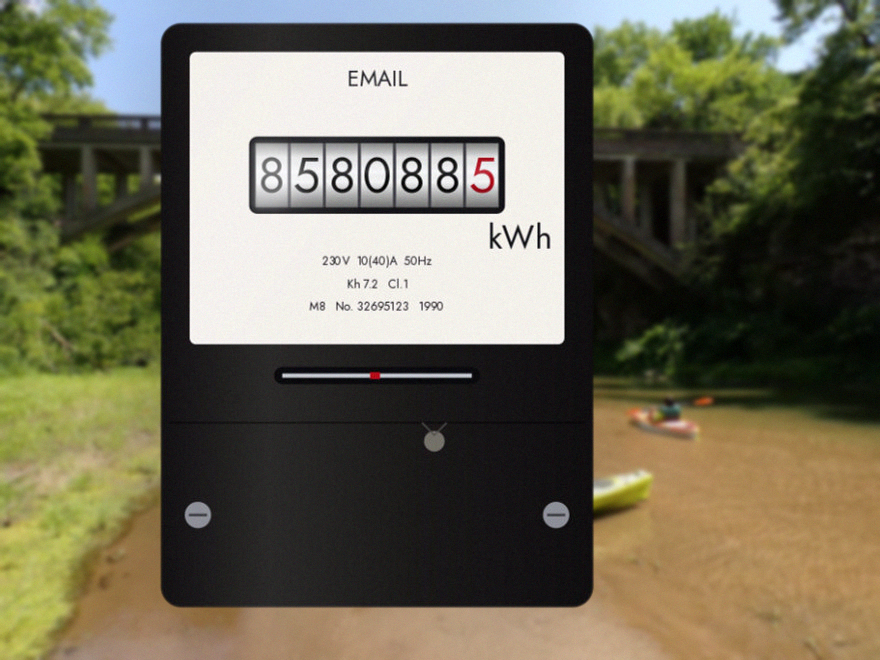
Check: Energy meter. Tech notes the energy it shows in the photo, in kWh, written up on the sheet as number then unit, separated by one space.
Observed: 858088.5 kWh
